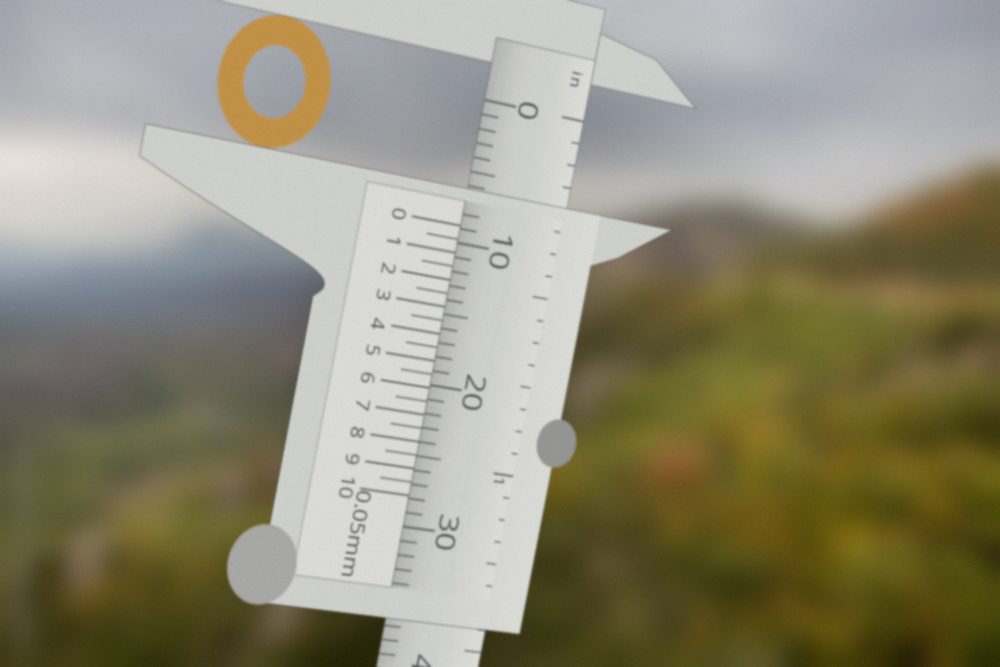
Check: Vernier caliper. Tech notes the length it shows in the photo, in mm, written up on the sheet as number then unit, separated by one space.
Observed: 8.8 mm
